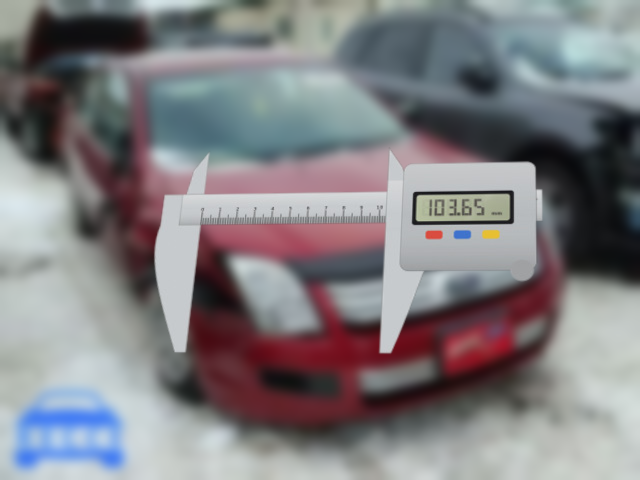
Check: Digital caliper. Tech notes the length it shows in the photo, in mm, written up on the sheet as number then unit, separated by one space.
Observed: 103.65 mm
